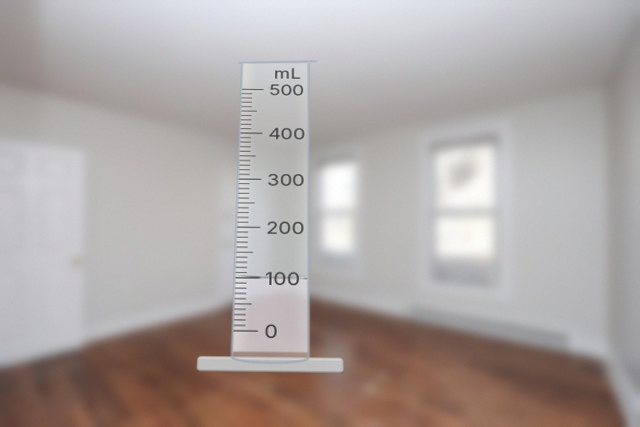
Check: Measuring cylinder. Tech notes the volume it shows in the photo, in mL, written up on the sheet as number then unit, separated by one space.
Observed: 100 mL
